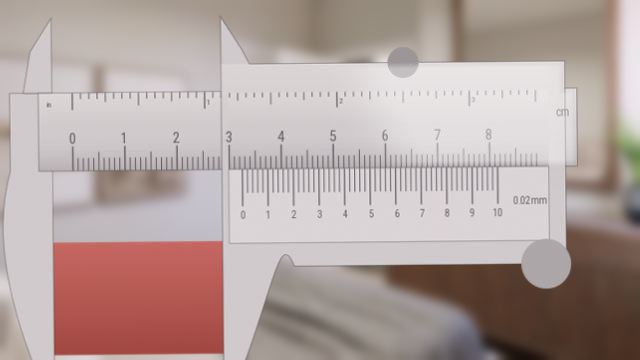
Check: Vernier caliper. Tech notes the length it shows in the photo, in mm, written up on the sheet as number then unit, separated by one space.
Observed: 32.5 mm
